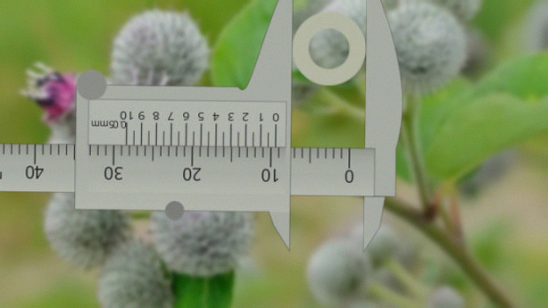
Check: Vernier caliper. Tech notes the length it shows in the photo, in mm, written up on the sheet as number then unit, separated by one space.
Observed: 9.4 mm
